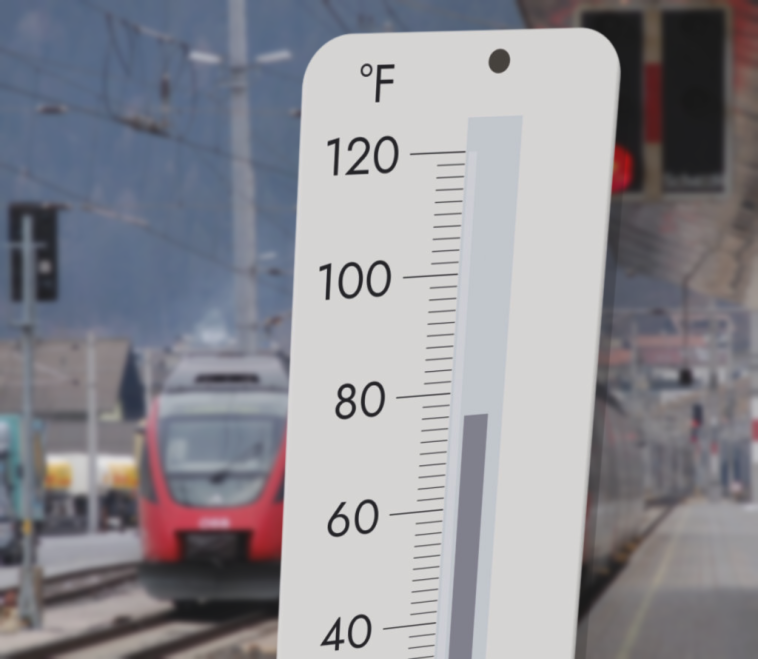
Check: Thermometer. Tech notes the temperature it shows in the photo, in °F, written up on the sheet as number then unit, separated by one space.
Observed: 76 °F
